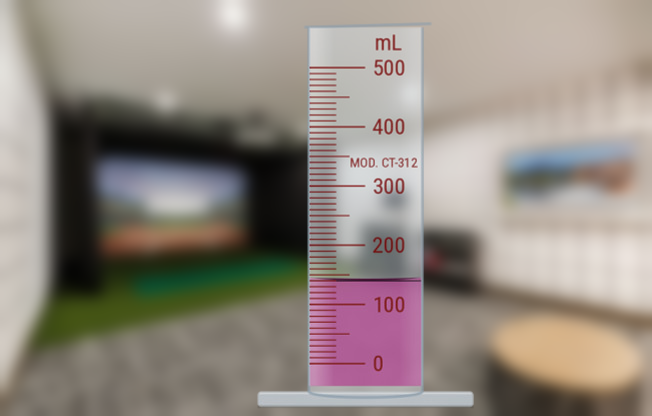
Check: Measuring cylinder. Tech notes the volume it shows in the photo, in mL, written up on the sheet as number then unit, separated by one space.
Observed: 140 mL
